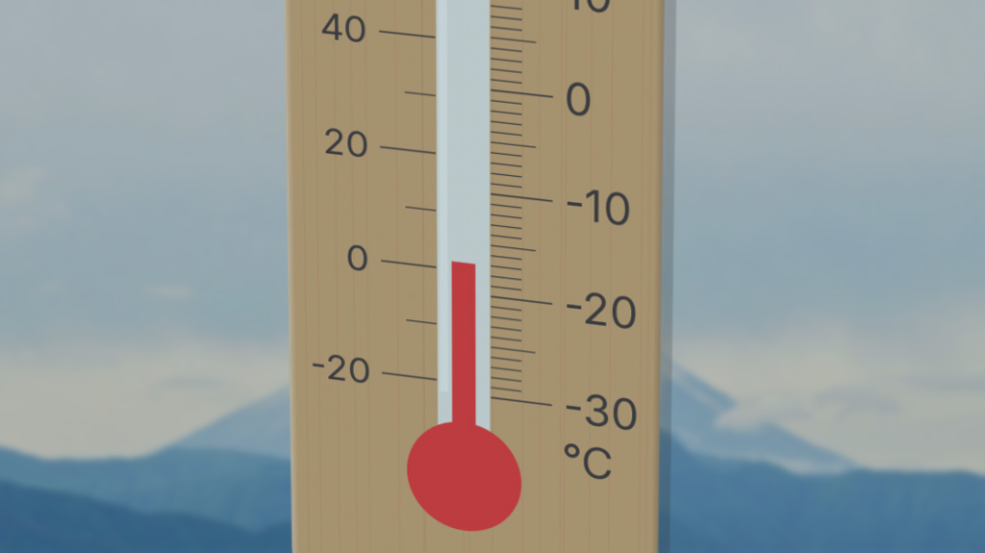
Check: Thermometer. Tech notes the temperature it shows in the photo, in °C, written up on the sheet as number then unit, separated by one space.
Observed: -17 °C
